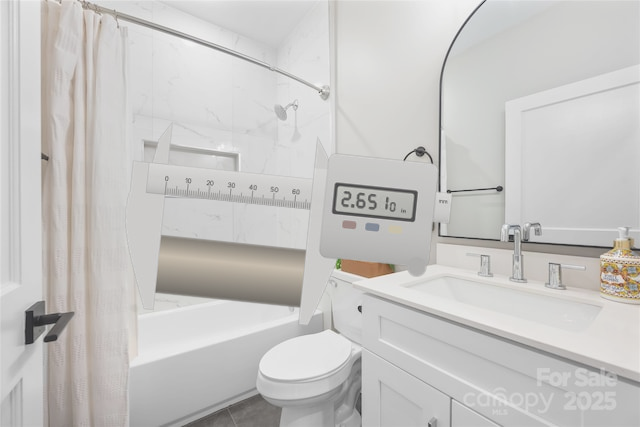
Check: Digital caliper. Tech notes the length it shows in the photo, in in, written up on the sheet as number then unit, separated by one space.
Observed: 2.6510 in
